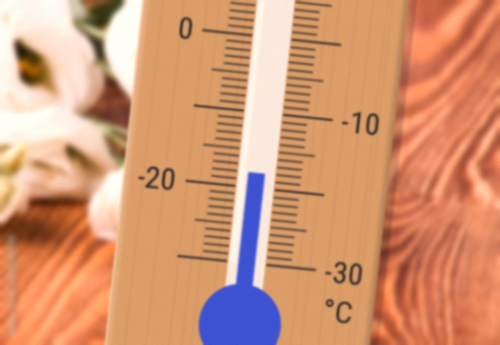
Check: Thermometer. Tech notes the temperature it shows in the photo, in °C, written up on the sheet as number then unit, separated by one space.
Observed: -18 °C
